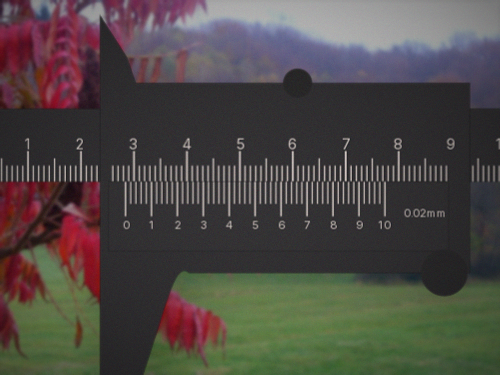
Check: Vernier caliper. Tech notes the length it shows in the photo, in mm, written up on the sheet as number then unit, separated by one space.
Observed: 28.4 mm
